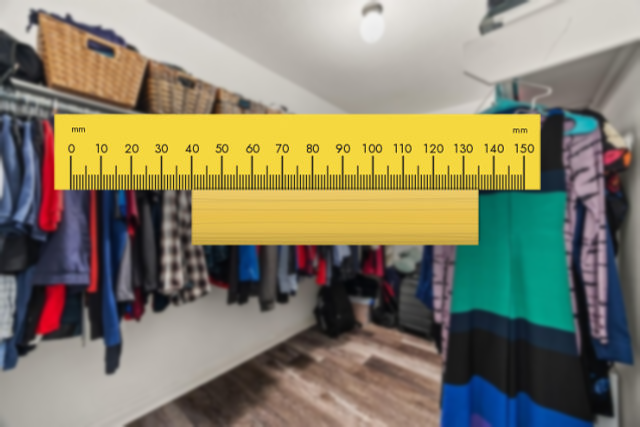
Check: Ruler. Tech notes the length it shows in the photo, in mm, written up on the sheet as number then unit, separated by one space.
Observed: 95 mm
